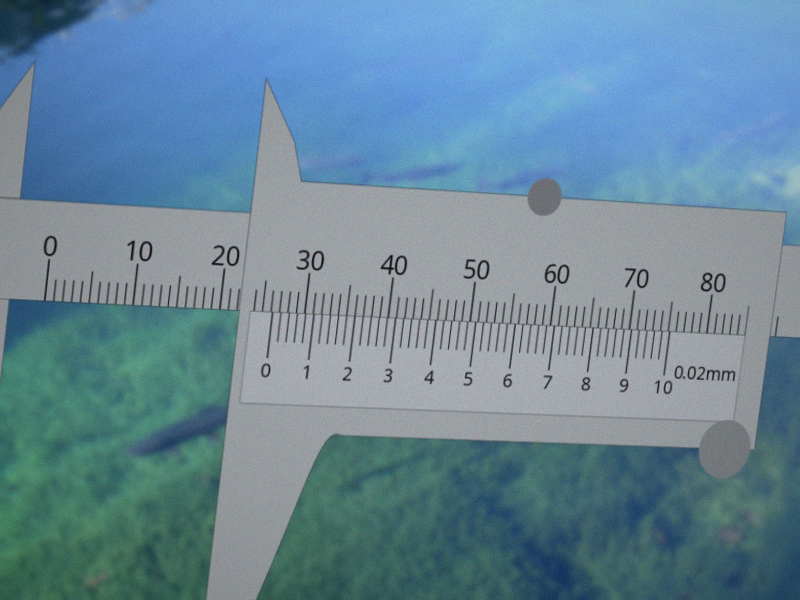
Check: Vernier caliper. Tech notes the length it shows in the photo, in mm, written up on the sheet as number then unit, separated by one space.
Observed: 26.2 mm
